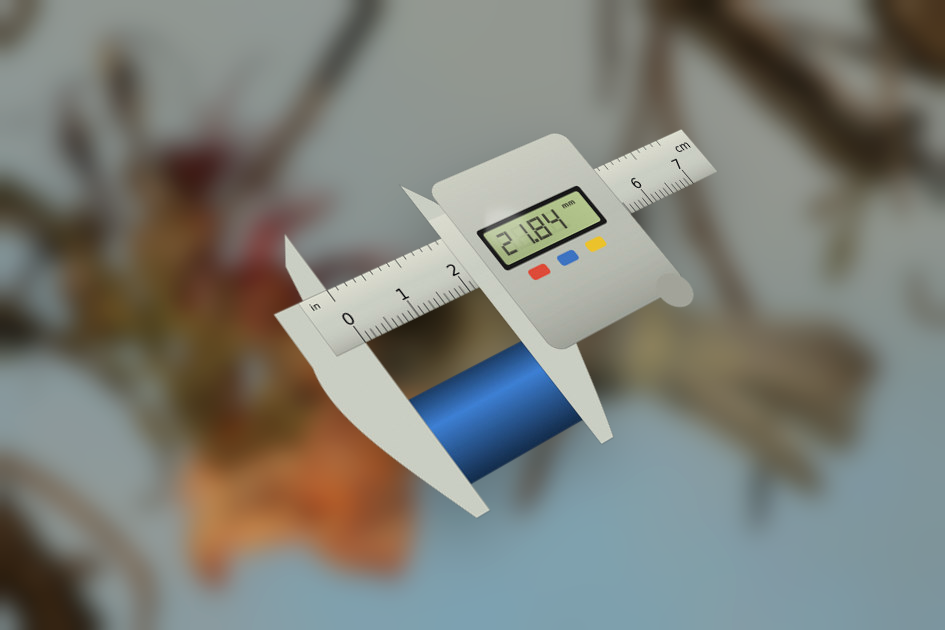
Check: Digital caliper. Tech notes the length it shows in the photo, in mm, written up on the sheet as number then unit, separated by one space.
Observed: 21.84 mm
